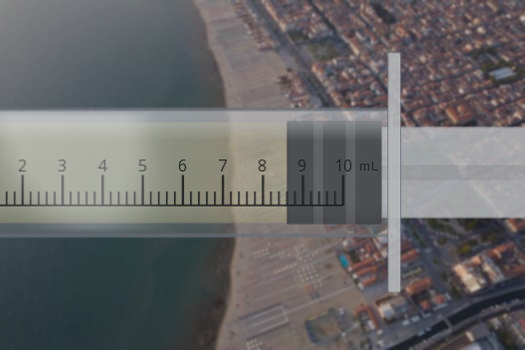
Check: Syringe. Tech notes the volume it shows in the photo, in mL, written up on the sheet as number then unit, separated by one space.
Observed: 8.6 mL
